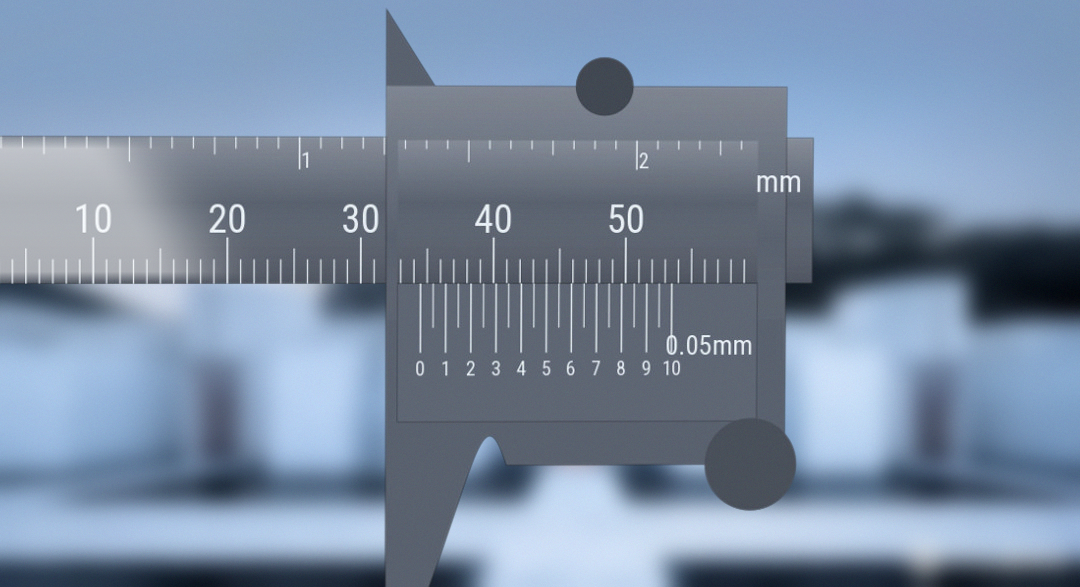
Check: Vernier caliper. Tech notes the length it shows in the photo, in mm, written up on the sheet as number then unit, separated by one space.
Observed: 34.5 mm
